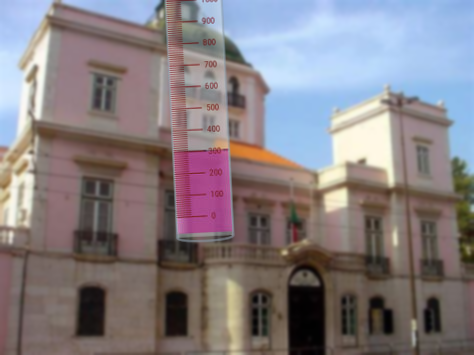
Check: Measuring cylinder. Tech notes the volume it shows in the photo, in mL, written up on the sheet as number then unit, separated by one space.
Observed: 300 mL
